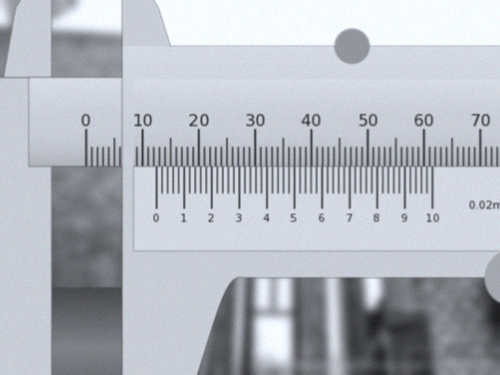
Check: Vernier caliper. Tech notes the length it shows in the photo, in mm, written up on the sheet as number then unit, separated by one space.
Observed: 12.5 mm
